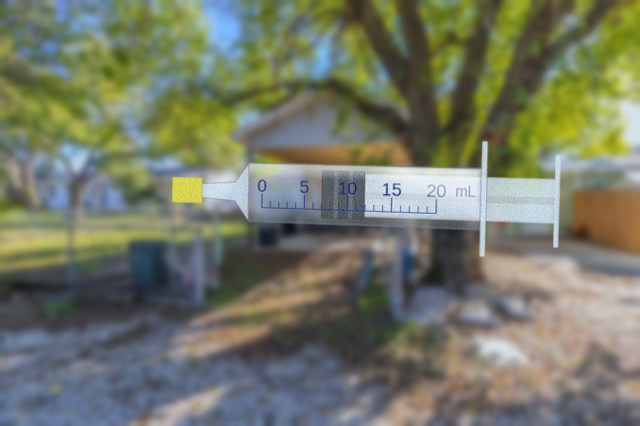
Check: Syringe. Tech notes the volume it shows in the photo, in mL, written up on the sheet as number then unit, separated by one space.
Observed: 7 mL
